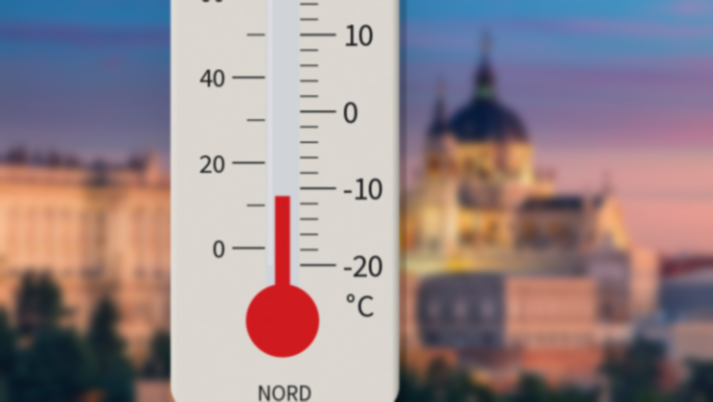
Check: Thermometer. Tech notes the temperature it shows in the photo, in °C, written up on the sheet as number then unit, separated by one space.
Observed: -11 °C
